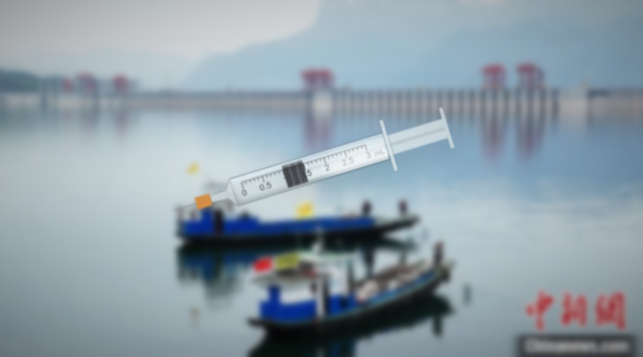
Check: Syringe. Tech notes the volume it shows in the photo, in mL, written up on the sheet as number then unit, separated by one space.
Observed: 1 mL
